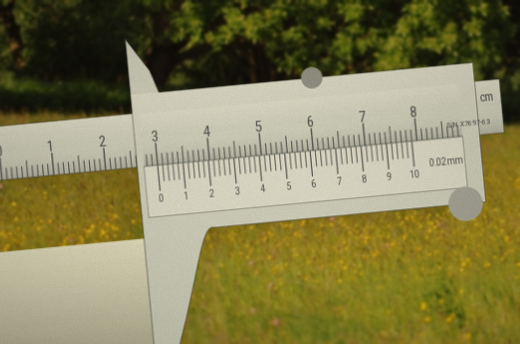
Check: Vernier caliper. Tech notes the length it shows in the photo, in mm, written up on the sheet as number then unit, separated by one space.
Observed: 30.0 mm
